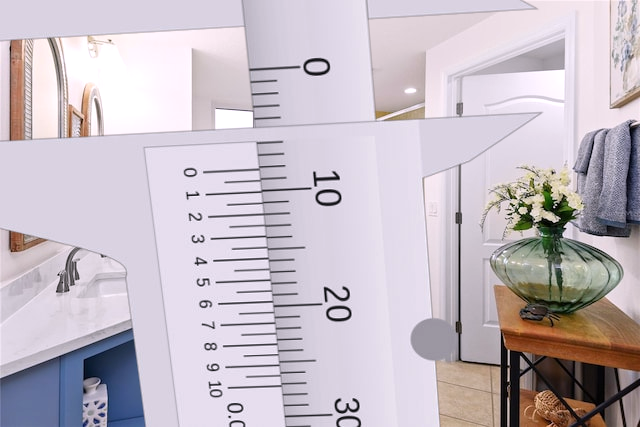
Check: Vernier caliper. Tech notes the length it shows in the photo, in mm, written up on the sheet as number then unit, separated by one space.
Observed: 8.2 mm
